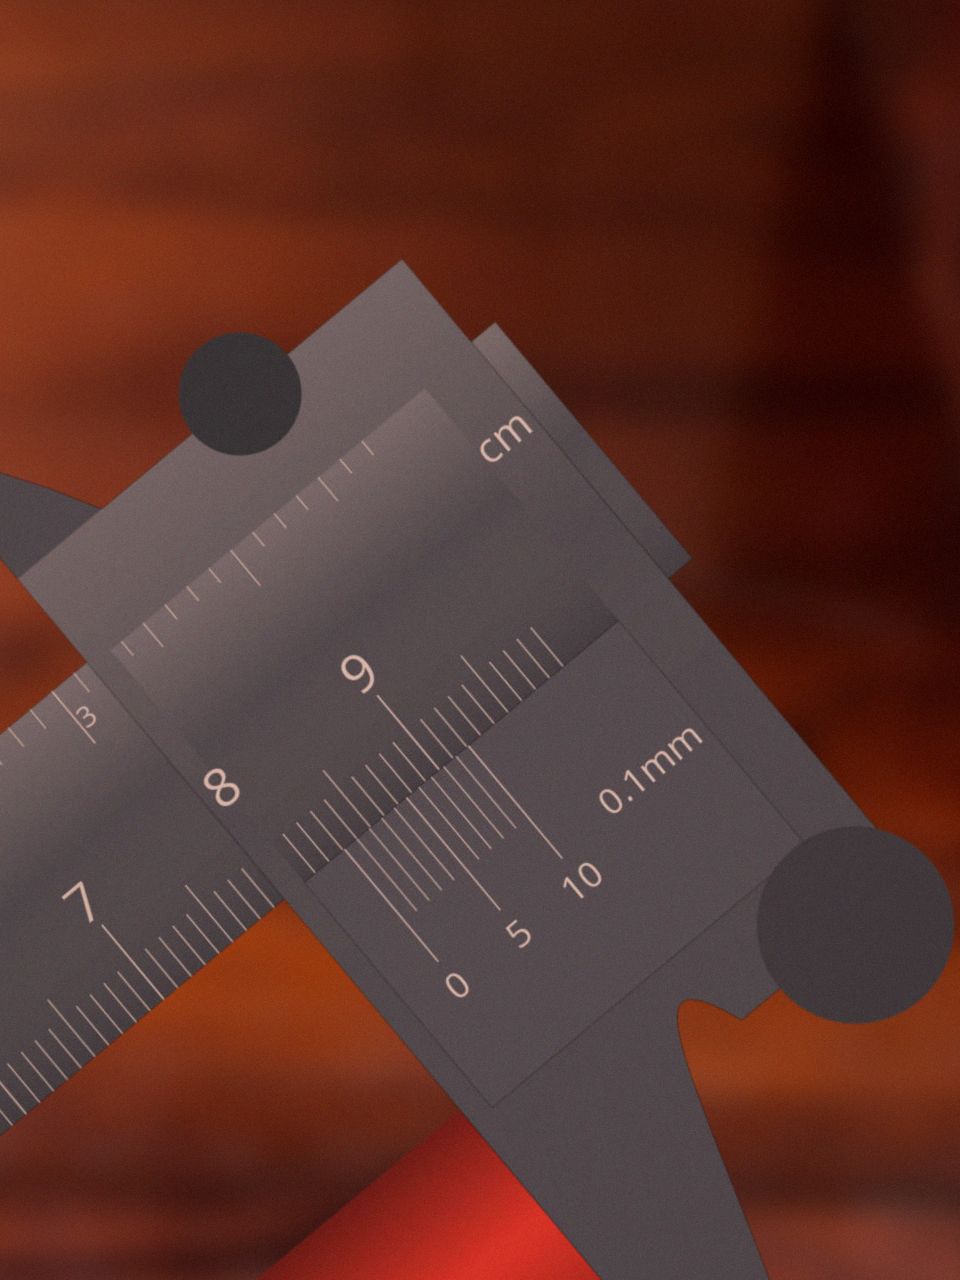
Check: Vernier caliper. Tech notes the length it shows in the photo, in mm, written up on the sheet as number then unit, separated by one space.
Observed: 83.1 mm
